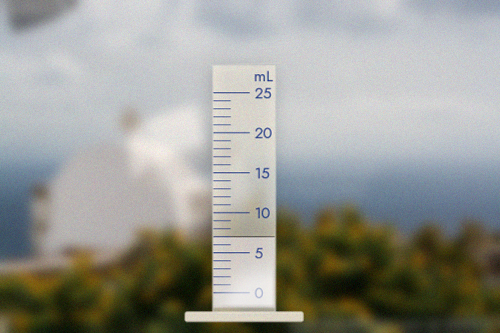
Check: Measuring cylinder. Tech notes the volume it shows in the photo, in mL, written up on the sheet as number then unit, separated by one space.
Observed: 7 mL
